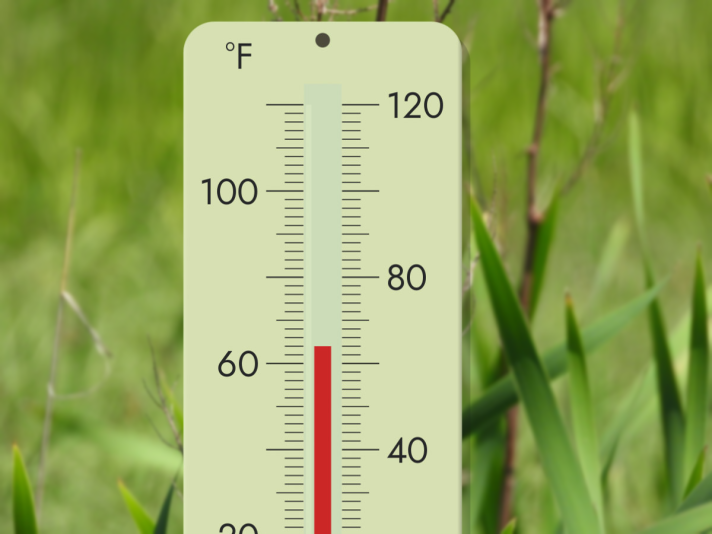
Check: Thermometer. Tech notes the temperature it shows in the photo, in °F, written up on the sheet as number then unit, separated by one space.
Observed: 64 °F
